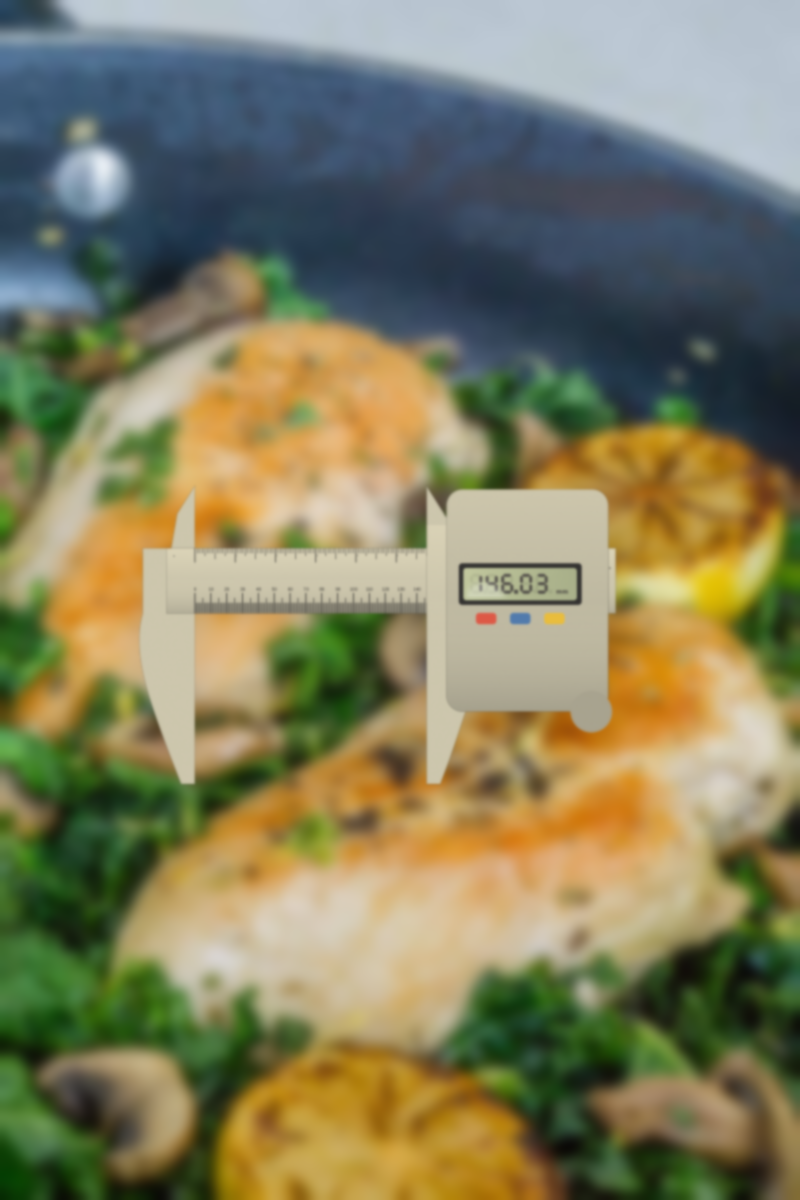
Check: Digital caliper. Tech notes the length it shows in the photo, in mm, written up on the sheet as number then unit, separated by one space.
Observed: 146.03 mm
